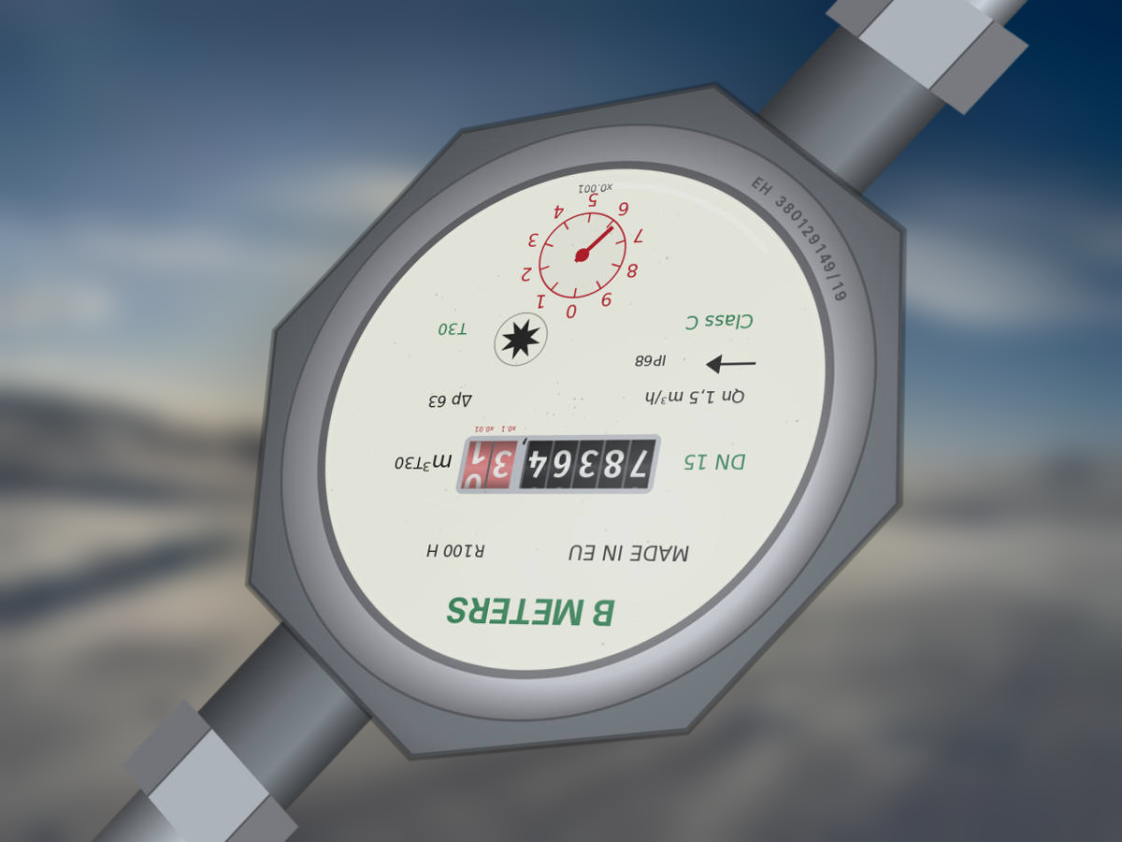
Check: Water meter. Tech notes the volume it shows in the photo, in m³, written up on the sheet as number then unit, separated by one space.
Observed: 78364.306 m³
